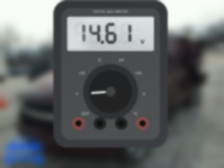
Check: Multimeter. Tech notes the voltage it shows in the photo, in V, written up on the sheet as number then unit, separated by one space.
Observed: 14.61 V
